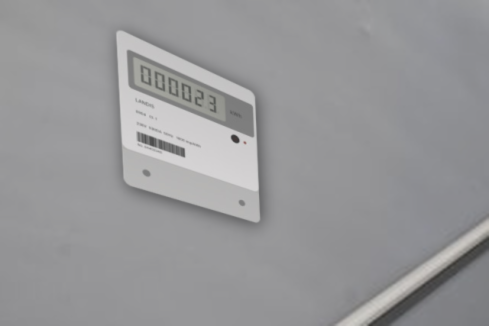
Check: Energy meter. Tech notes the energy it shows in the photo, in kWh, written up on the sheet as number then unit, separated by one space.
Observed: 23 kWh
